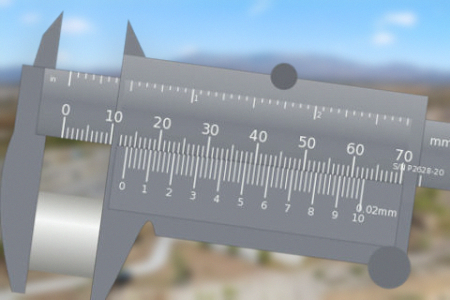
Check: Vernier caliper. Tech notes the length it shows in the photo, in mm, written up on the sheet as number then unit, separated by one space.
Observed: 13.5 mm
